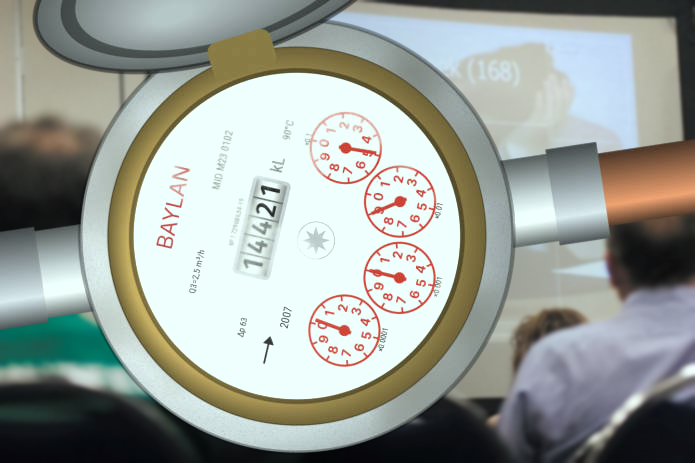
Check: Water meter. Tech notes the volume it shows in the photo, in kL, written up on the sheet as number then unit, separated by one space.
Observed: 14421.4900 kL
